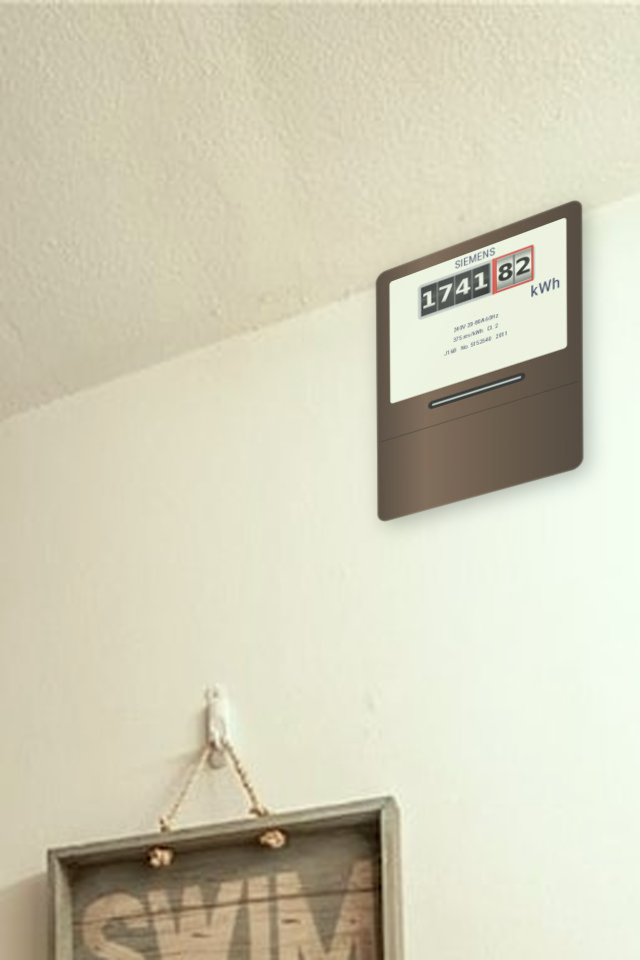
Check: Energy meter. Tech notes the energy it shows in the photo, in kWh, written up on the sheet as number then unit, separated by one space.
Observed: 1741.82 kWh
